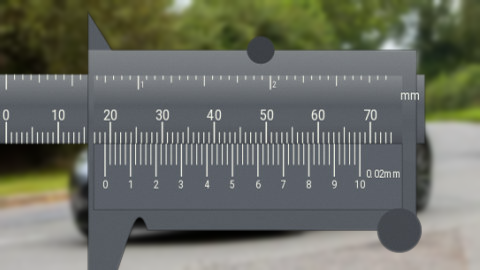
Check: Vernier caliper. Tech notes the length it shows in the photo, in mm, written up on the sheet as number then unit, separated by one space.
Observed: 19.0 mm
